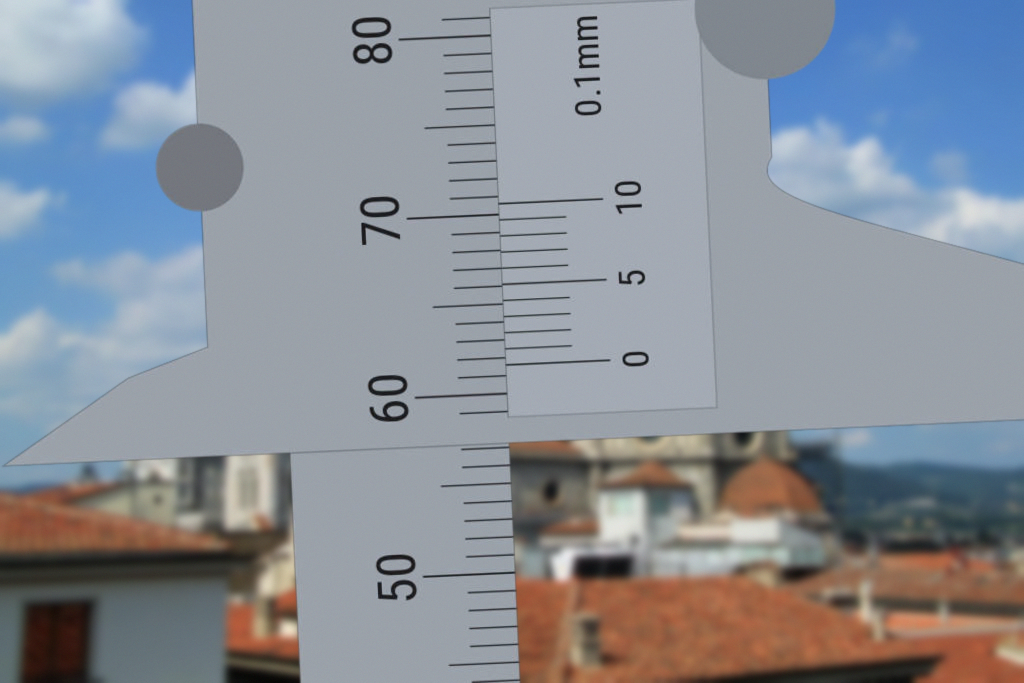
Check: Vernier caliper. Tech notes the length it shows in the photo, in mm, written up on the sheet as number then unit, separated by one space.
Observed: 61.6 mm
